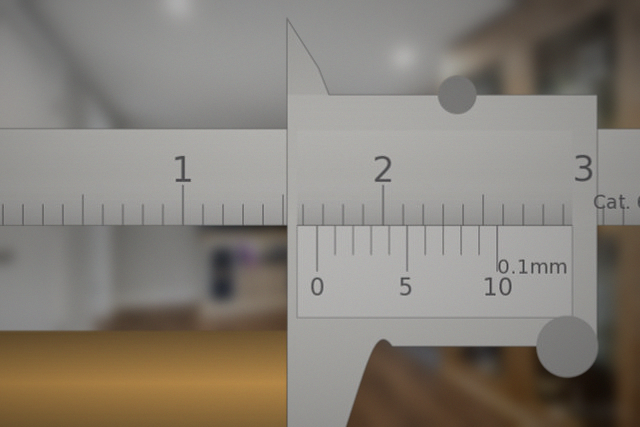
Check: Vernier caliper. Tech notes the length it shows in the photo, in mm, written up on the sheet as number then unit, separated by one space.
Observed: 16.7 mm
